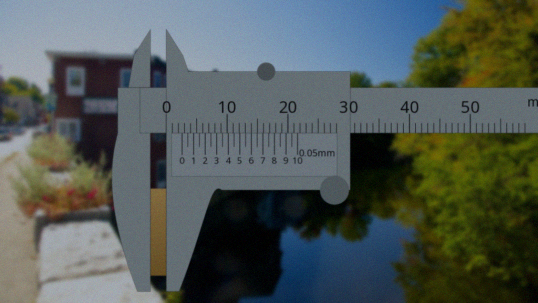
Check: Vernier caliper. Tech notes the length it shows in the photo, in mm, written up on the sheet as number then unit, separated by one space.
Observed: 2.6 mm
